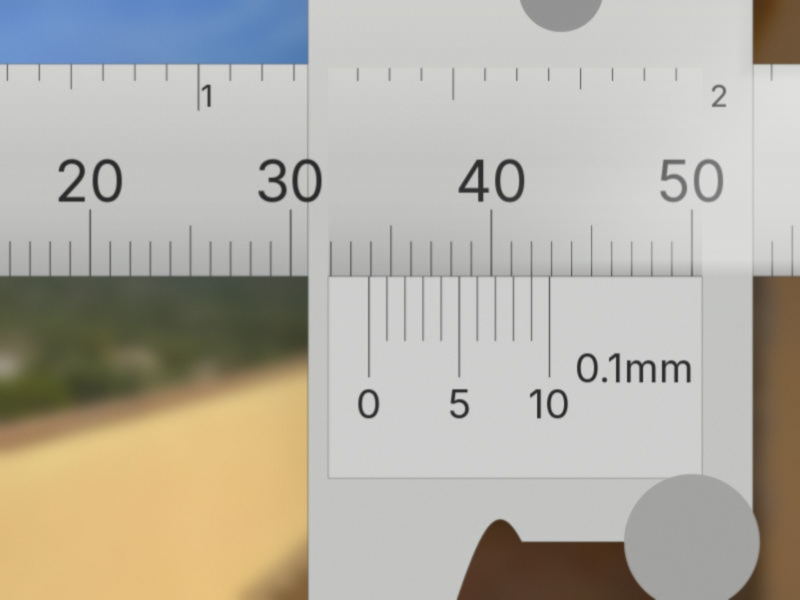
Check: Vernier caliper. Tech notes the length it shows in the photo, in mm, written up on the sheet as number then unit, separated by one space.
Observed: 33.9 mm
